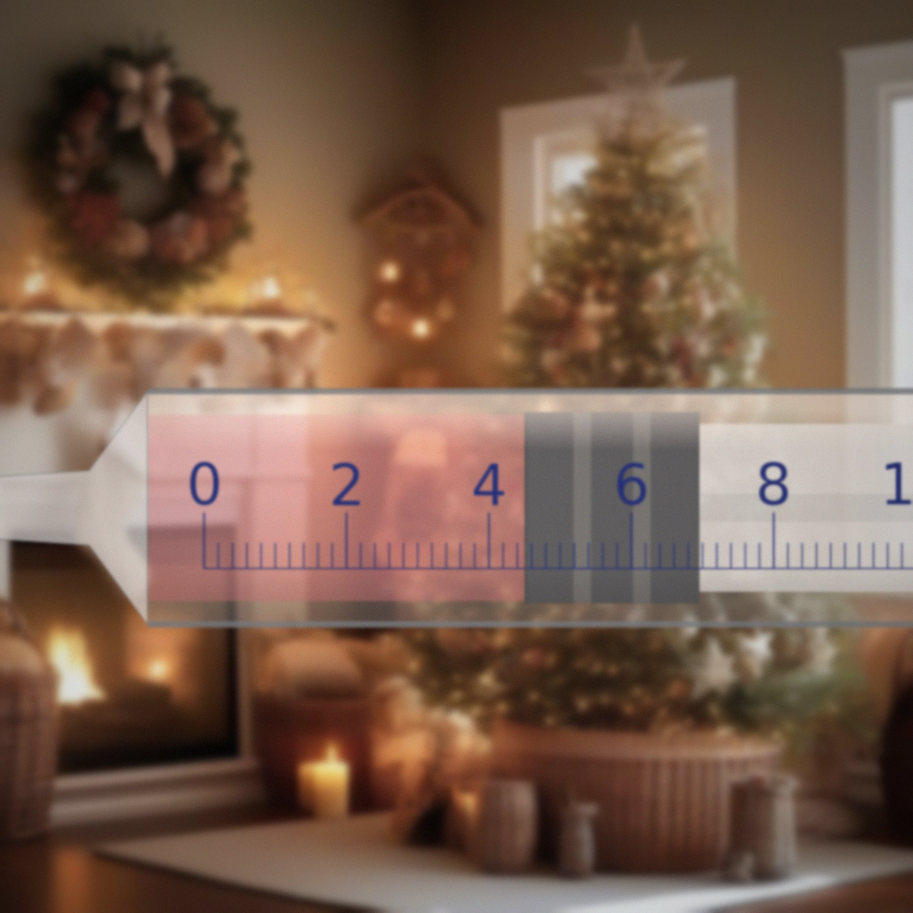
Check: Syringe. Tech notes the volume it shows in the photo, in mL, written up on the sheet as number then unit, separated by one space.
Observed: 4.5 mL
